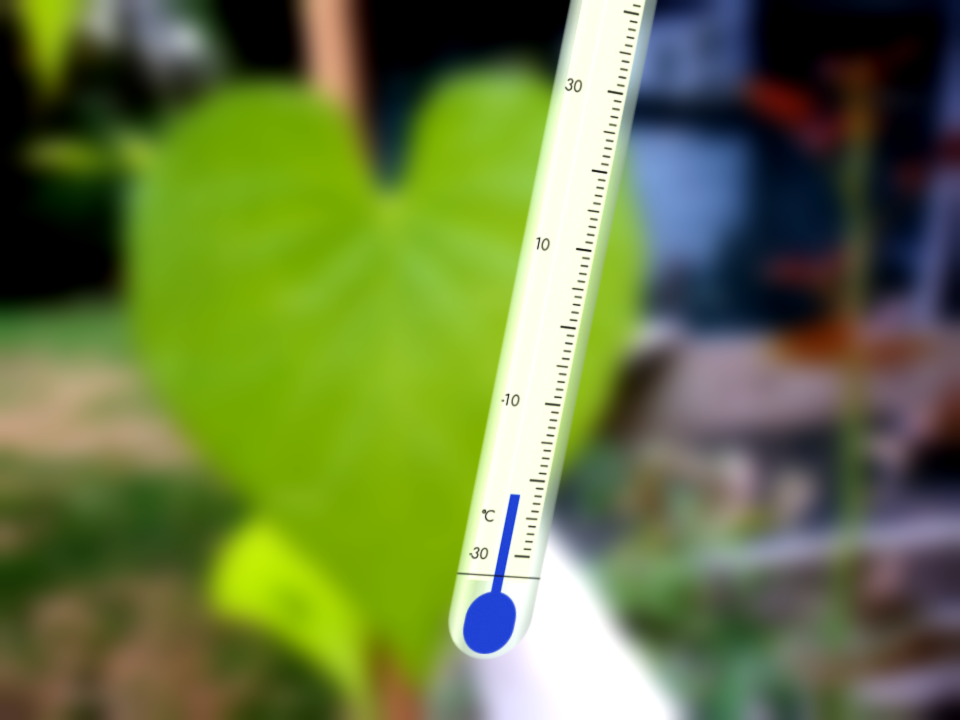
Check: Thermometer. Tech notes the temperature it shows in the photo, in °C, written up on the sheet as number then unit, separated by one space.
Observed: -22 °C
